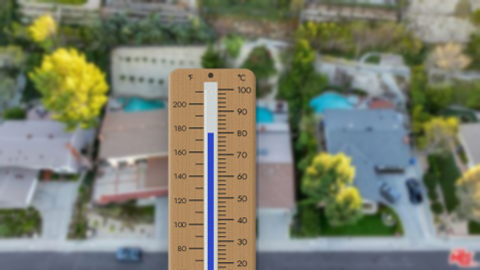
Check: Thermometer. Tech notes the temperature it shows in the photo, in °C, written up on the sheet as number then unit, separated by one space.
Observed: 80 °C
